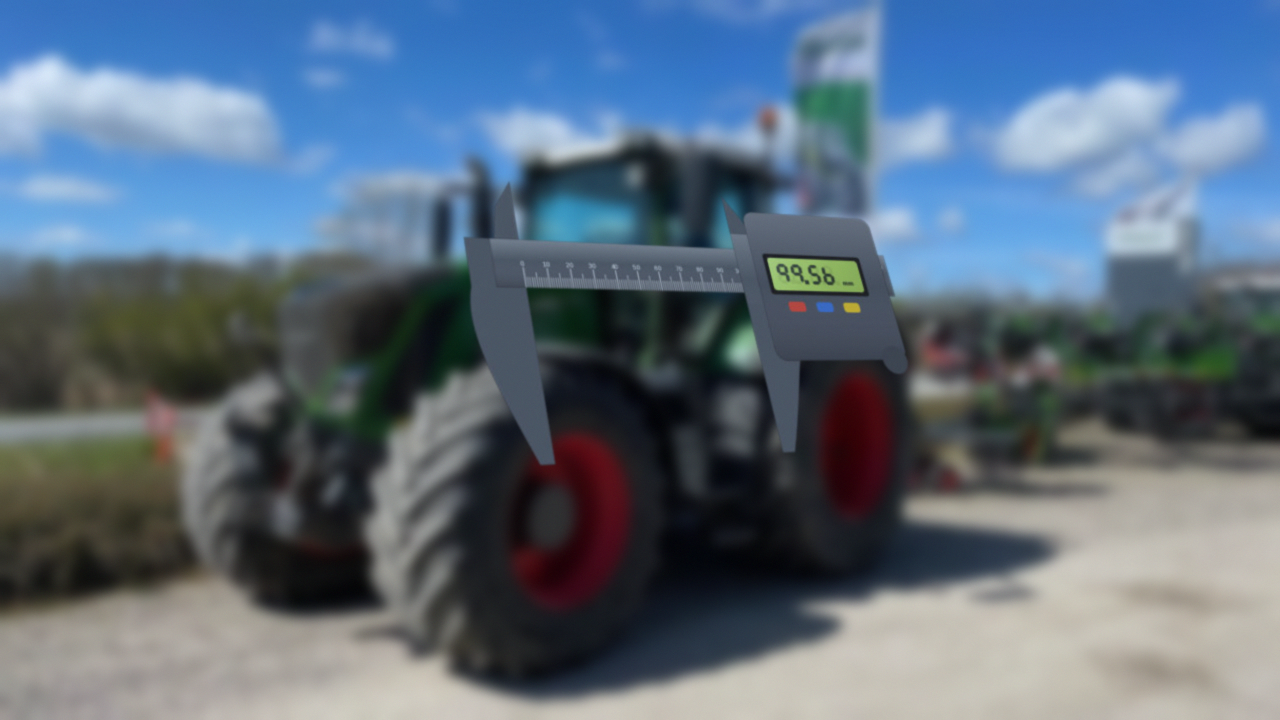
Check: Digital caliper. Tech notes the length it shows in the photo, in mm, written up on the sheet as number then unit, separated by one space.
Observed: 99.56 mm
